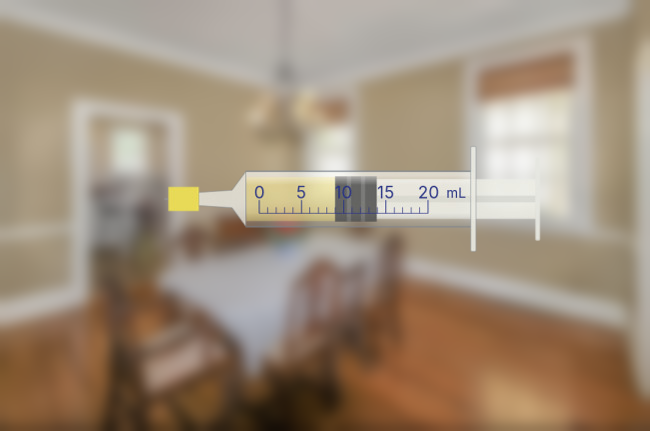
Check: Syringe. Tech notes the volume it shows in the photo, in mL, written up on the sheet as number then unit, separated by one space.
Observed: 9 mL
